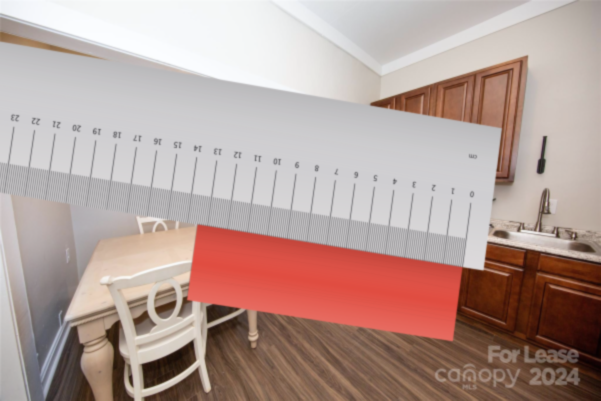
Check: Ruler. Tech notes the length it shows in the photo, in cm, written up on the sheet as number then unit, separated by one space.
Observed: 13.5 cm
